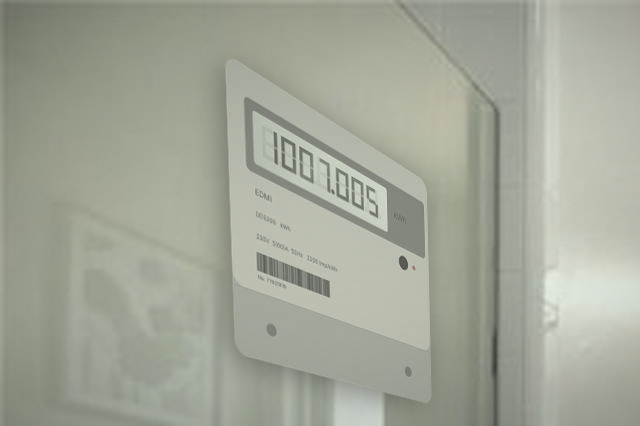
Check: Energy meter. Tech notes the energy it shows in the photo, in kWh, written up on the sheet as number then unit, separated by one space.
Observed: 1007.005 kWh
